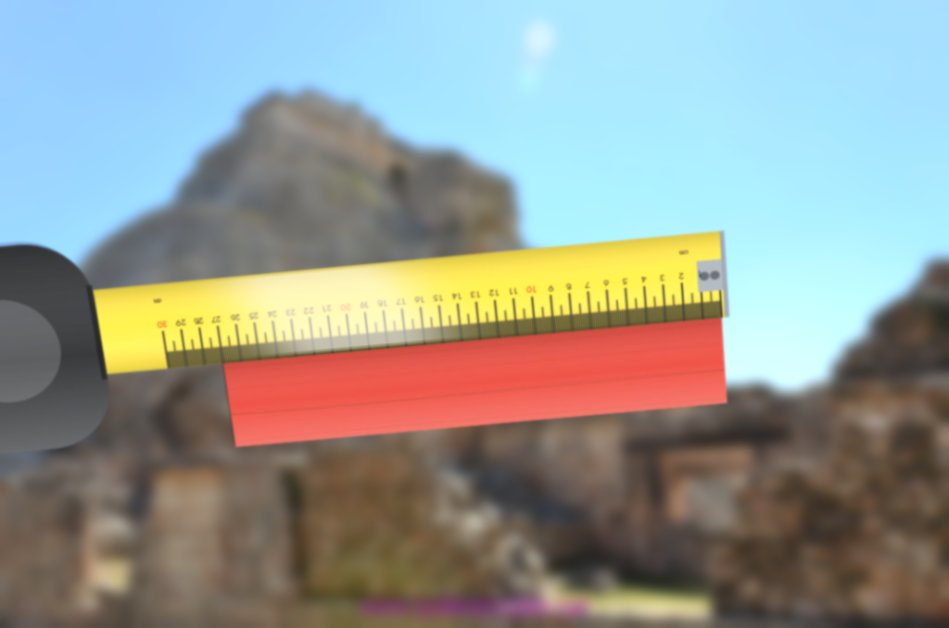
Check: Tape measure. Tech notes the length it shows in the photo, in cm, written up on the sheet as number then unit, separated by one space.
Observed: 27 cm
